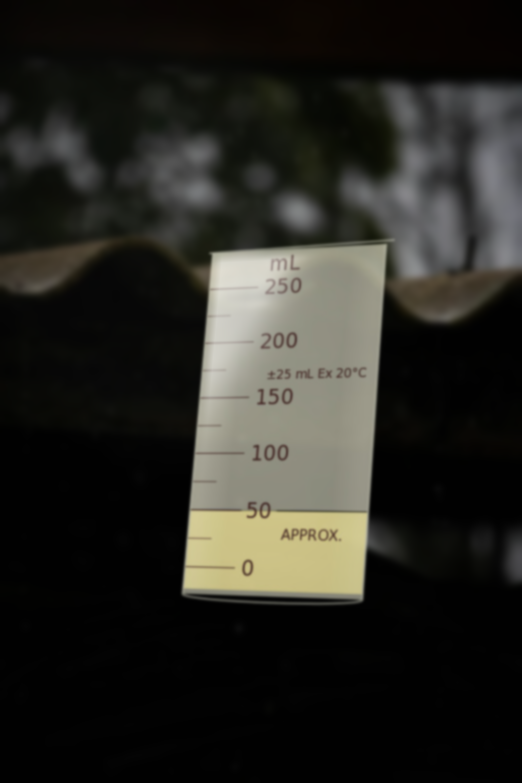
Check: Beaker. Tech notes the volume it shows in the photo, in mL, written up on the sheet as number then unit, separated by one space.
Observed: 50 mL
